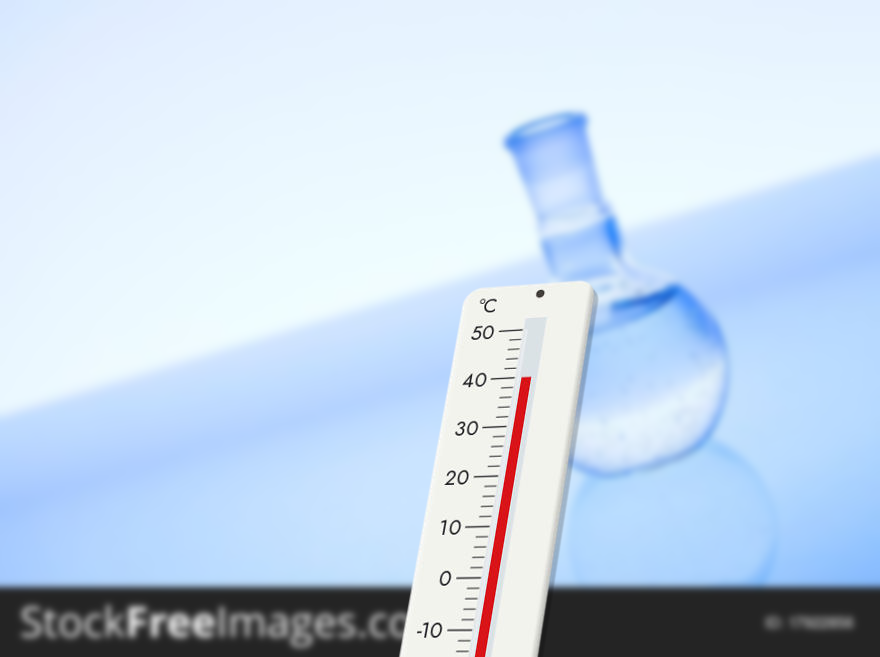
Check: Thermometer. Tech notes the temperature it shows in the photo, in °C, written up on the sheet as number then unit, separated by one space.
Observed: 40 °C
